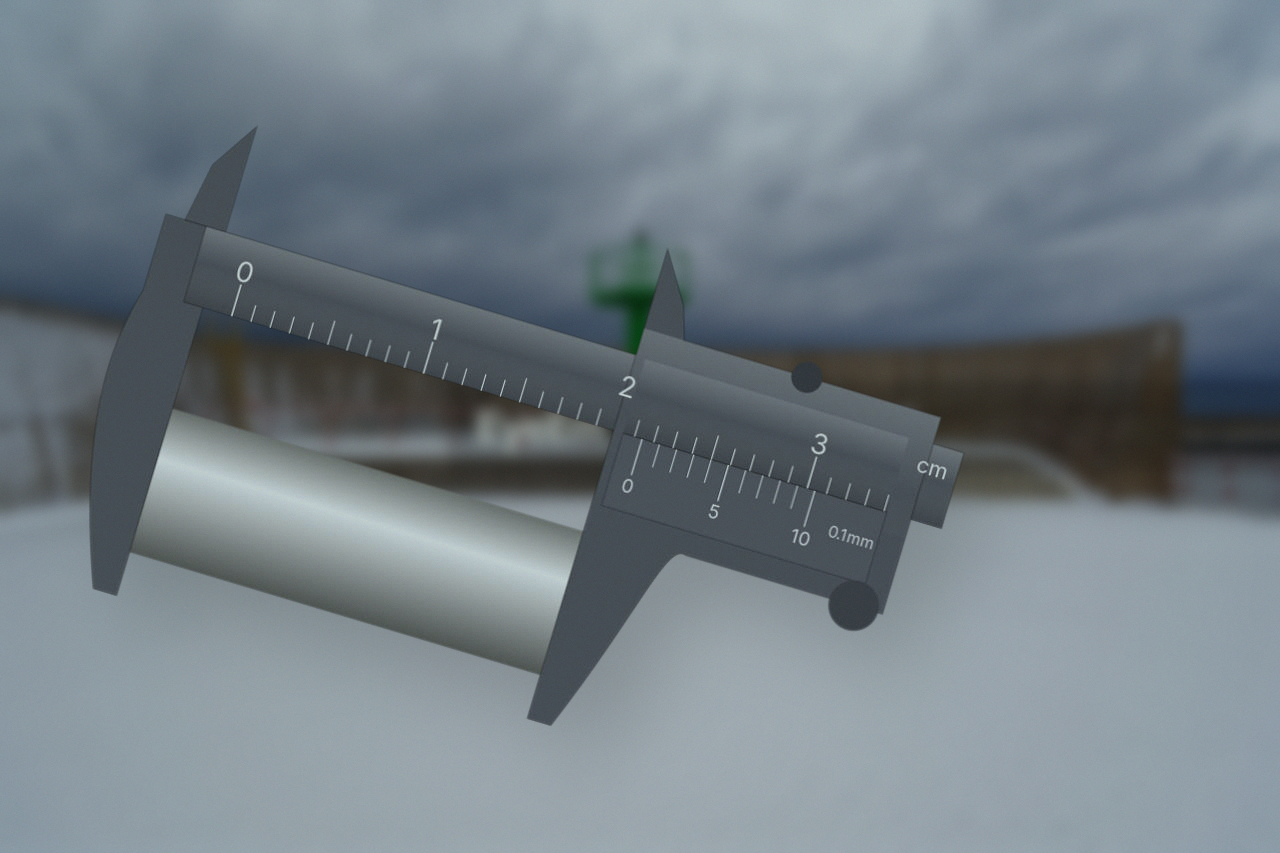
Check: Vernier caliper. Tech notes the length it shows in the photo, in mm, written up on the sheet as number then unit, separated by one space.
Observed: 21.4 mm
